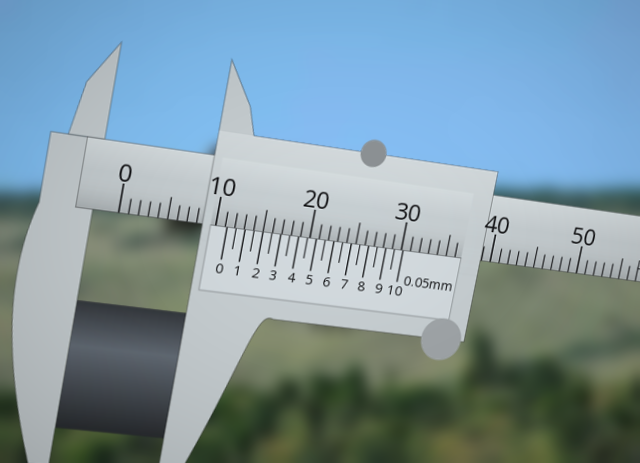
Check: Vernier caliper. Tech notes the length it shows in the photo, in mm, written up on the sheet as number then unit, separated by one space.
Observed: 11.2 mm
